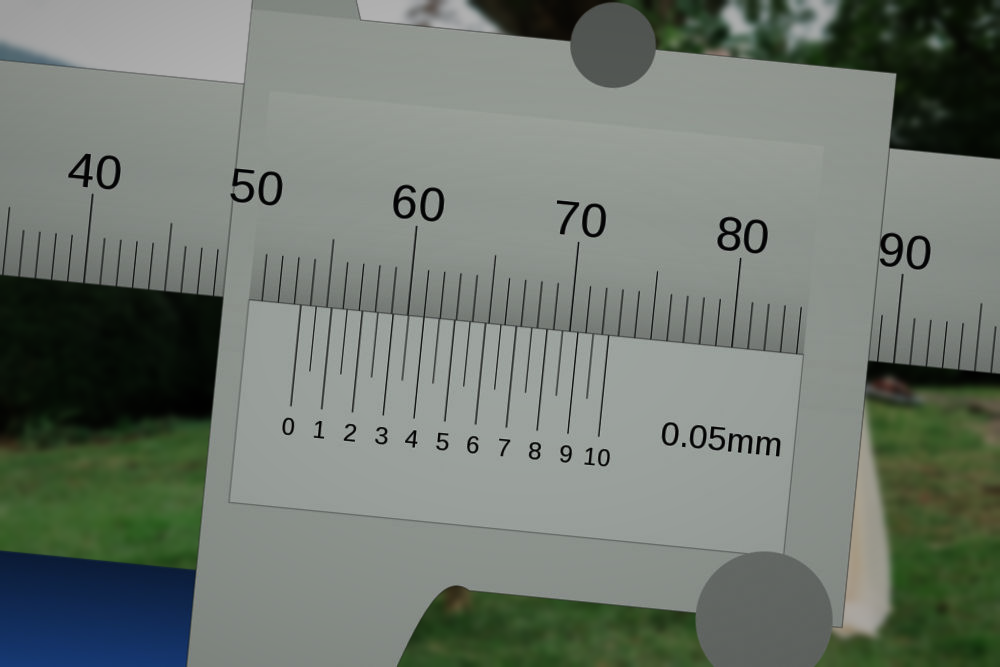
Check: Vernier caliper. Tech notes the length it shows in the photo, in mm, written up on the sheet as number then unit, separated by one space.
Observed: 53.4 mm
